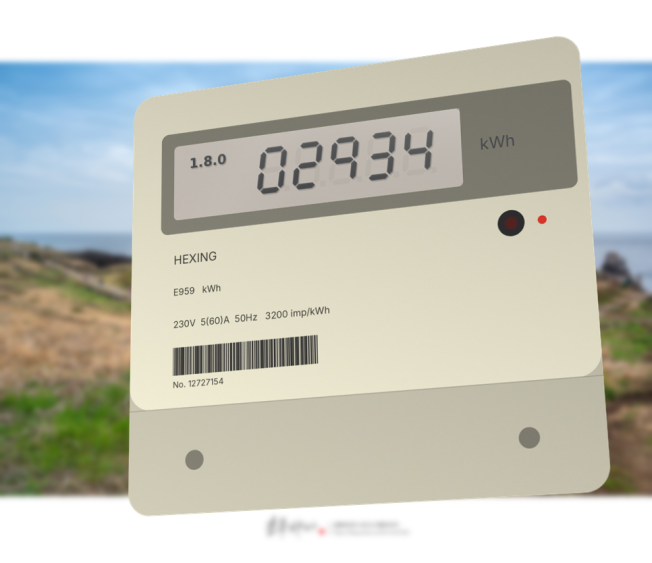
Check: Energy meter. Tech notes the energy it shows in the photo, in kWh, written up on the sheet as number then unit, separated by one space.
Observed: 2934 kWh
